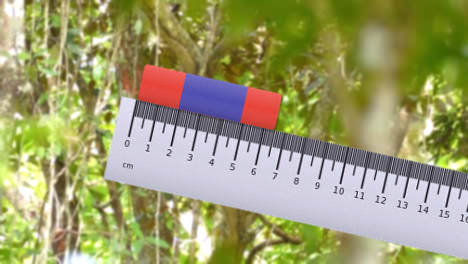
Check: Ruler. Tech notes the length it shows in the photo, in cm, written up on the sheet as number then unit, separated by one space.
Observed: 6.5 cm
